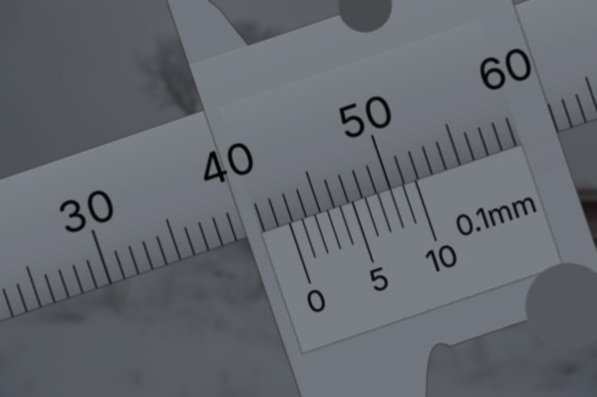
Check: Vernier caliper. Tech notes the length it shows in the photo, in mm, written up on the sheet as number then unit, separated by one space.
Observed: 42.8 mm
